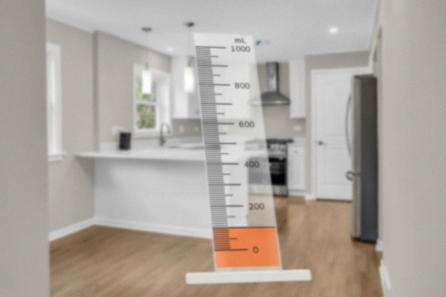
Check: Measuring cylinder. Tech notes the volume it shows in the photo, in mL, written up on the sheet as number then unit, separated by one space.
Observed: 100 mL
